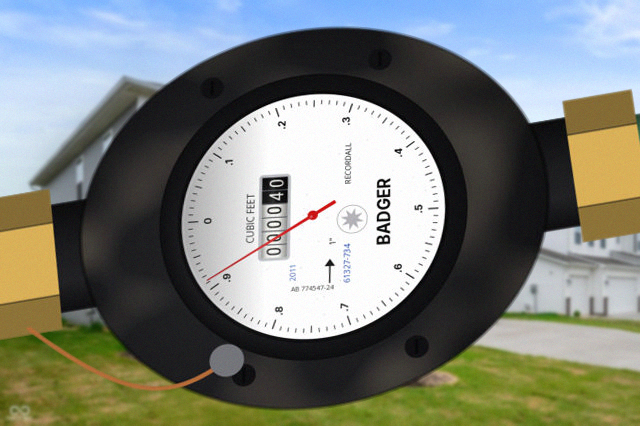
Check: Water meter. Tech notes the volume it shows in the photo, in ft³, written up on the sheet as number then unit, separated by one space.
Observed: 39.91 ft³
